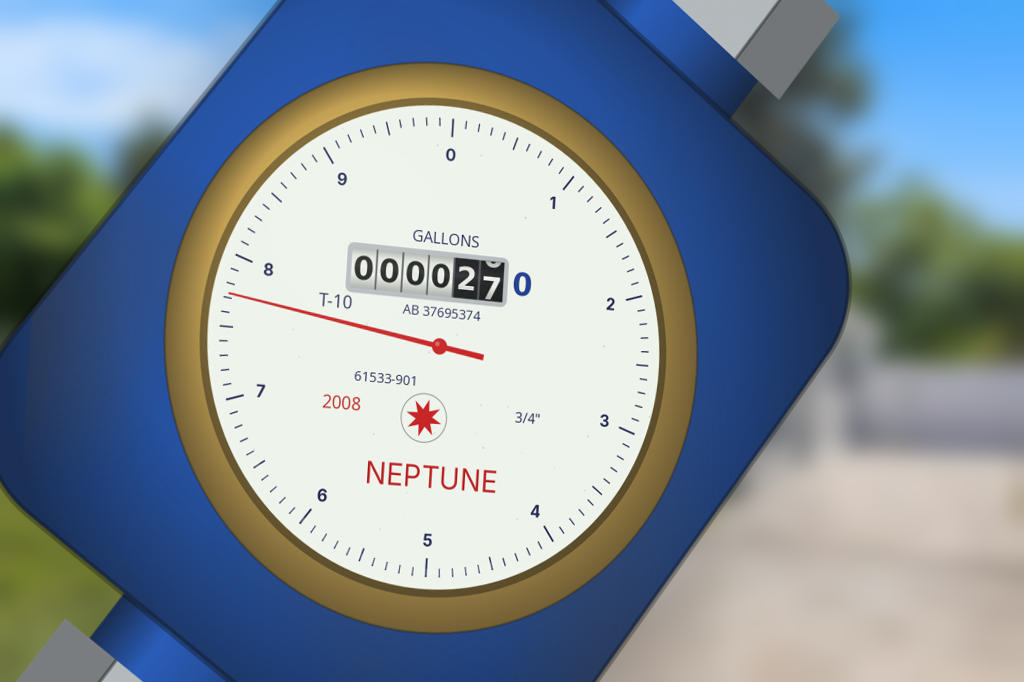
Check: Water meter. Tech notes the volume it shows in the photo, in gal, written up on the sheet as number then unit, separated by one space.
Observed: 267.7 gal
